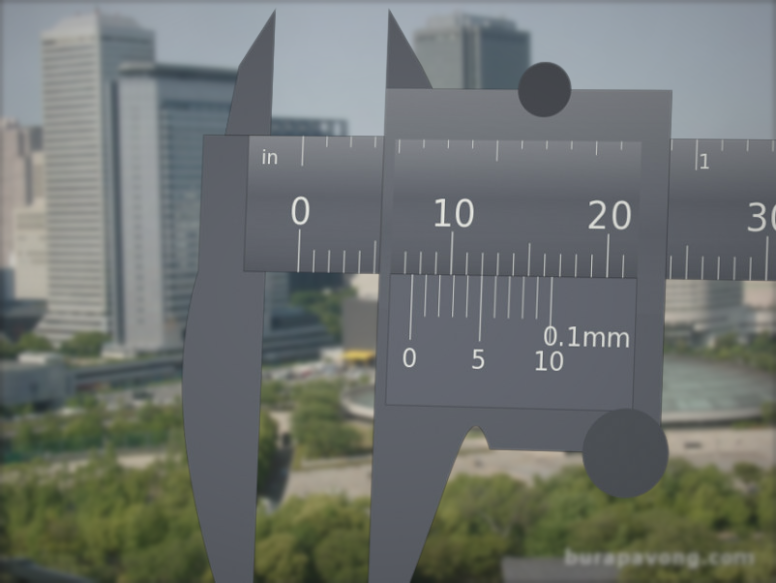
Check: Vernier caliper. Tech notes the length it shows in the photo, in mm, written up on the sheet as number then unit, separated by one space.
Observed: 7.5 mm
